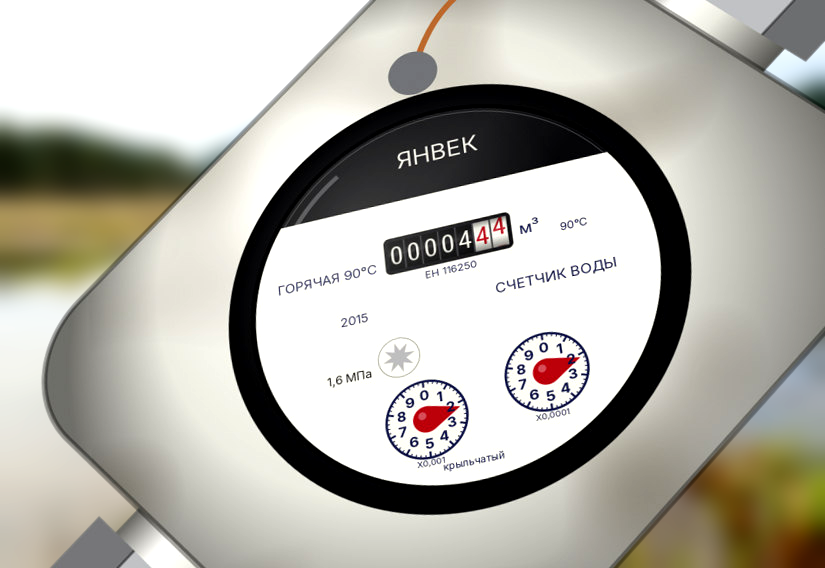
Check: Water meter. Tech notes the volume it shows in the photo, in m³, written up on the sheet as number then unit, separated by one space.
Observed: 4.4422 m³
